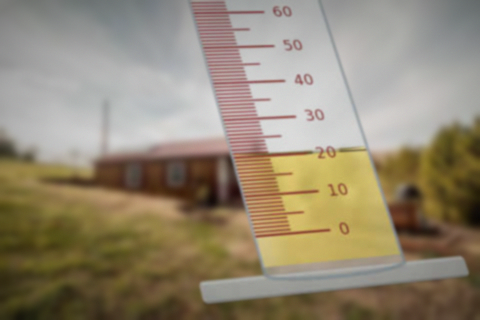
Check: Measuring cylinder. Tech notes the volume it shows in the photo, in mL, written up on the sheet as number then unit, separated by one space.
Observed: 20 mL
